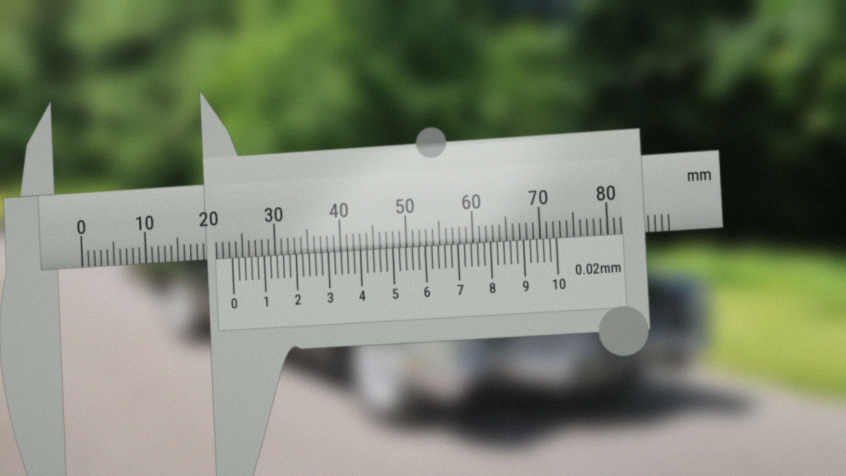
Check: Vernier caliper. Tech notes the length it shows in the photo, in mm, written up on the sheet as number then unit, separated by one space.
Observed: 23.4 mm
